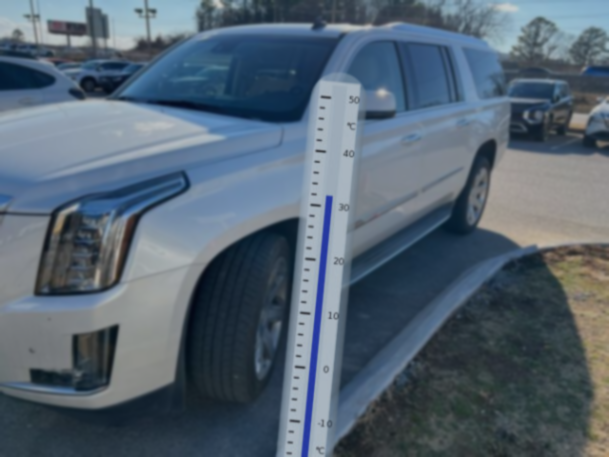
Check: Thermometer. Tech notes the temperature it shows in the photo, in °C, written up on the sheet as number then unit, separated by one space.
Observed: 32 °C
